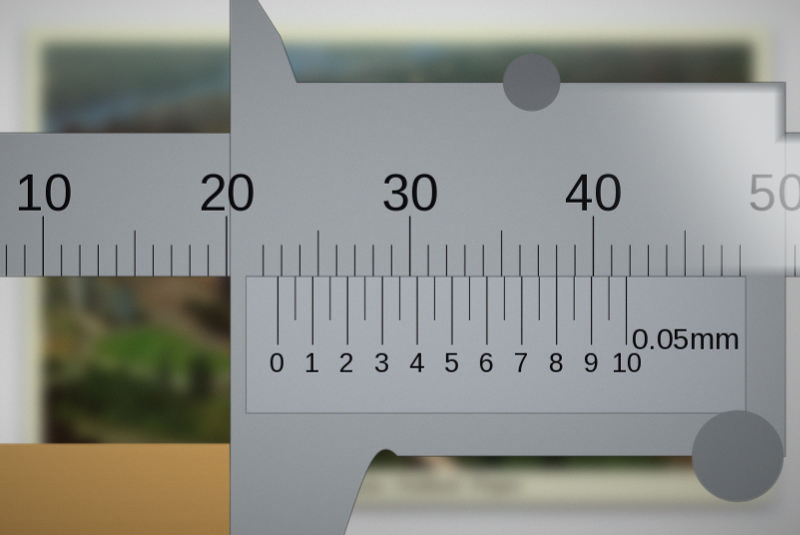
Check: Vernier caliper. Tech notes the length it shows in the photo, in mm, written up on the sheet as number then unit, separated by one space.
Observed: 22.8 mm
